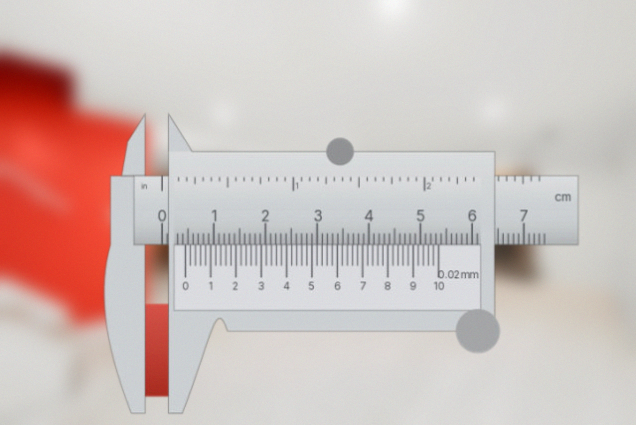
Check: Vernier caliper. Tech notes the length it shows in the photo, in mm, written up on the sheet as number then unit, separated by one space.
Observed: 4.5 mm
